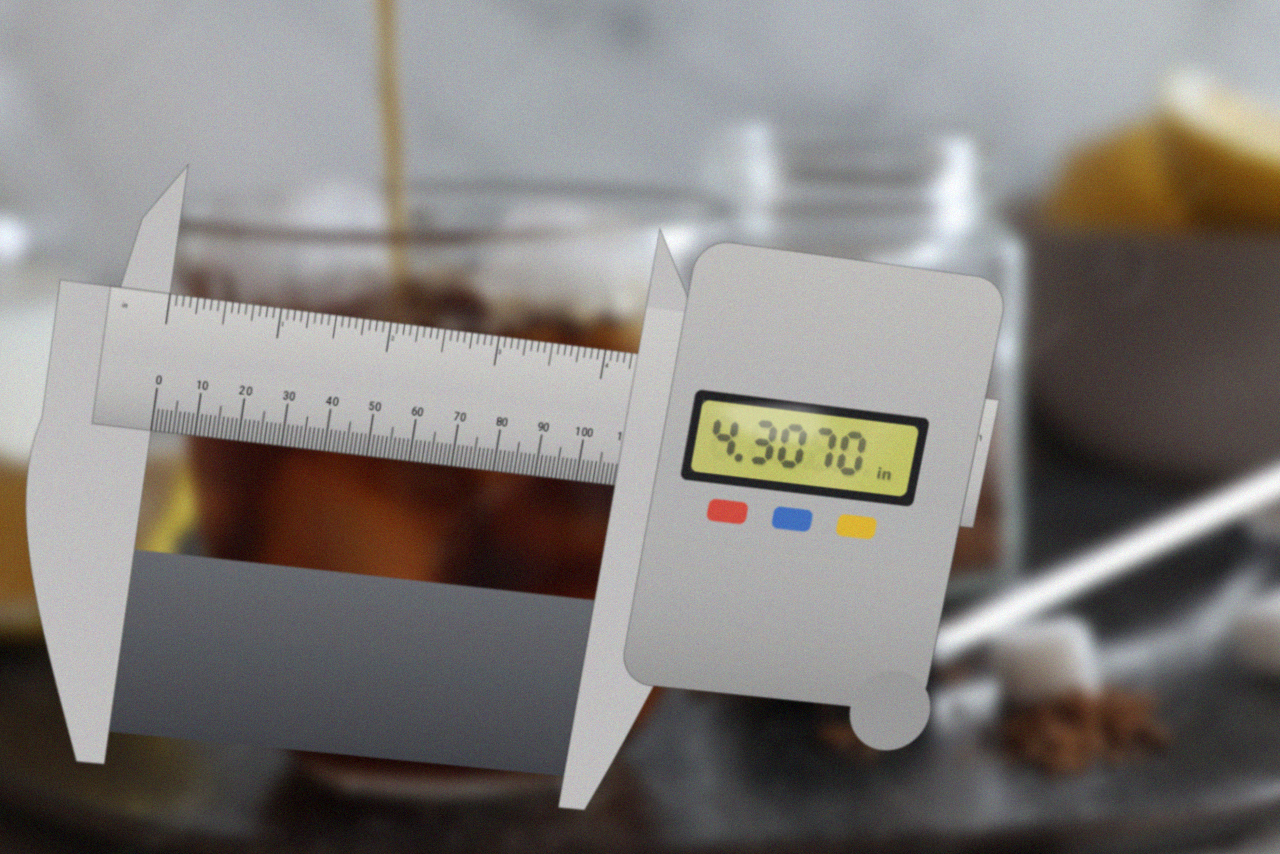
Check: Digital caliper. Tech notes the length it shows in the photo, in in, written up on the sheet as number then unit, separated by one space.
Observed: 4.3070 in
